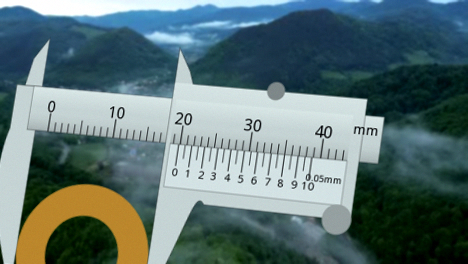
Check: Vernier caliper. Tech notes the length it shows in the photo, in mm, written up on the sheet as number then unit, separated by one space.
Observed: 19.8 mm
